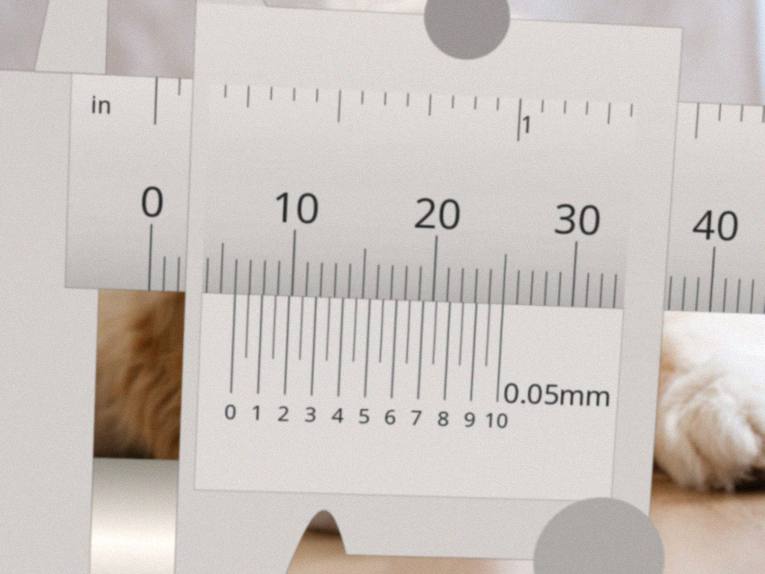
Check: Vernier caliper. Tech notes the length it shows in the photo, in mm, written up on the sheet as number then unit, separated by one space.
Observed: 6.0 mm
